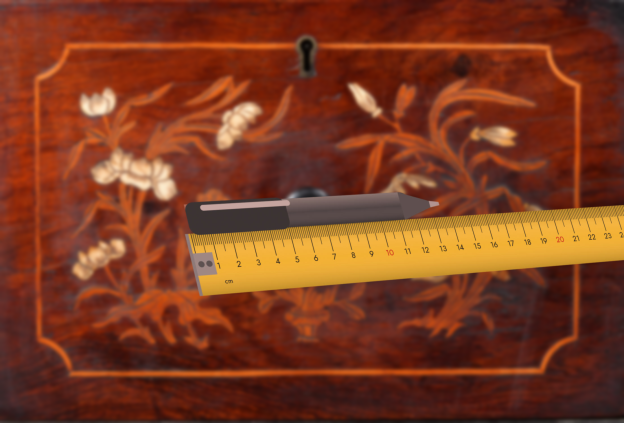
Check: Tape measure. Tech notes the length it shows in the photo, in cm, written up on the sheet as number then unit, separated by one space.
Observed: 13.5 cm
